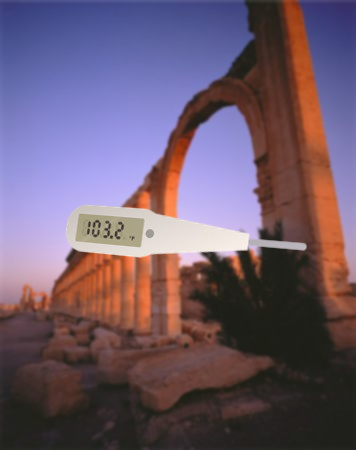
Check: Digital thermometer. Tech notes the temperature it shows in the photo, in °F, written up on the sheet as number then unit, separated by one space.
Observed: 103.2 °F
